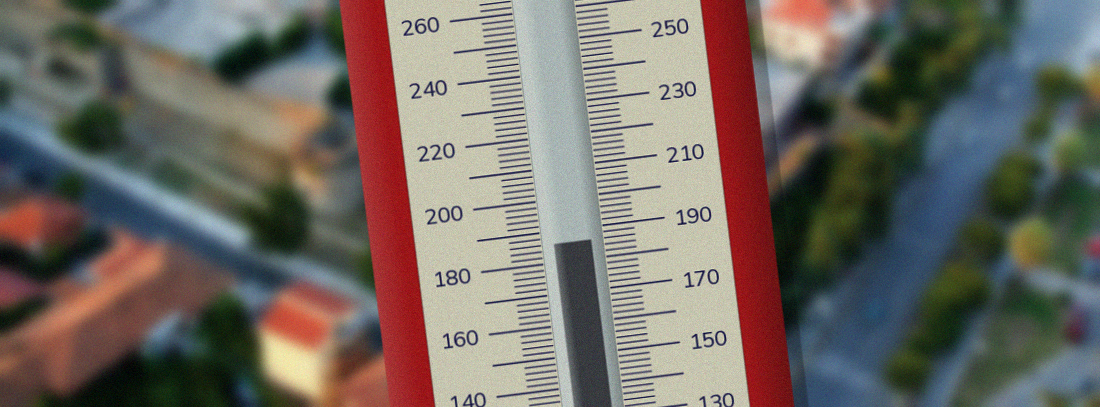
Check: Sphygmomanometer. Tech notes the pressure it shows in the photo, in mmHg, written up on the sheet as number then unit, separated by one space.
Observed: 186 mmHg
